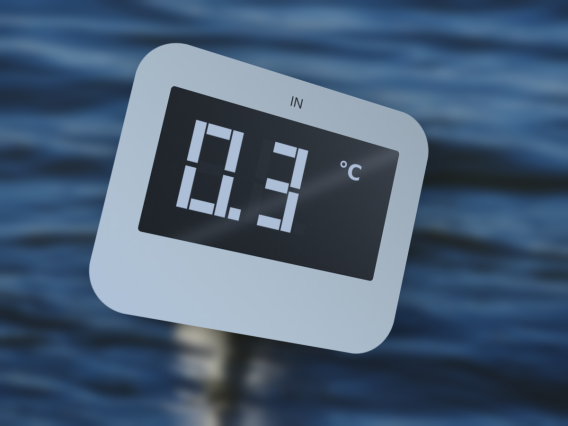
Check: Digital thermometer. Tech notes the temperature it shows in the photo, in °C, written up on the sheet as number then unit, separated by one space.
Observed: 0.3 °C
